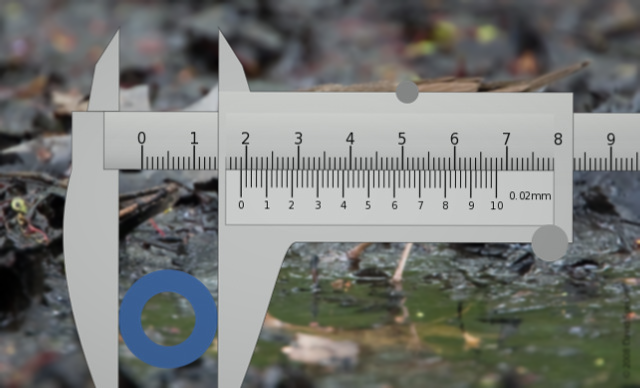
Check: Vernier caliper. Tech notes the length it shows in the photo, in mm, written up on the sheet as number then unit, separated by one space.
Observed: 19.0 mm
